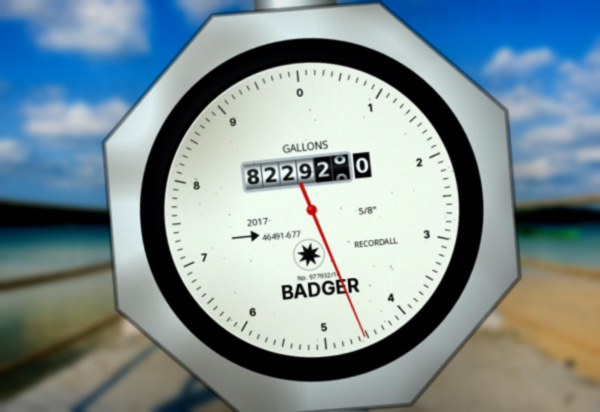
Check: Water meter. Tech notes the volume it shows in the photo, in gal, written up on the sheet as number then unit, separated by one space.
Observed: 8229284.5 gal
